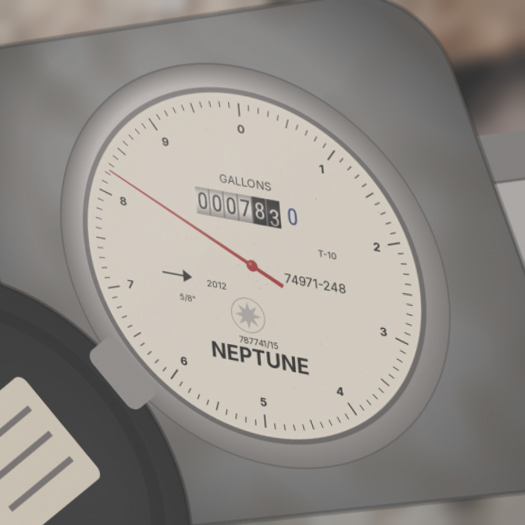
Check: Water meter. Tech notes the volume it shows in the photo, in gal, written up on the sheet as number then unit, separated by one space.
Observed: 7828.2 gal
